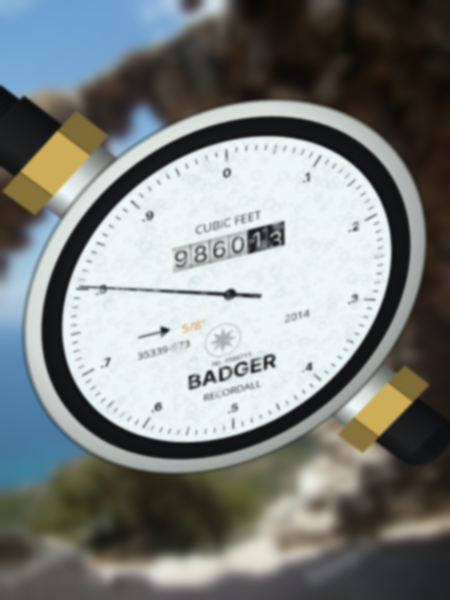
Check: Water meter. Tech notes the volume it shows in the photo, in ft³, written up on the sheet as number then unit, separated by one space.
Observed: 986012.80 ft³
